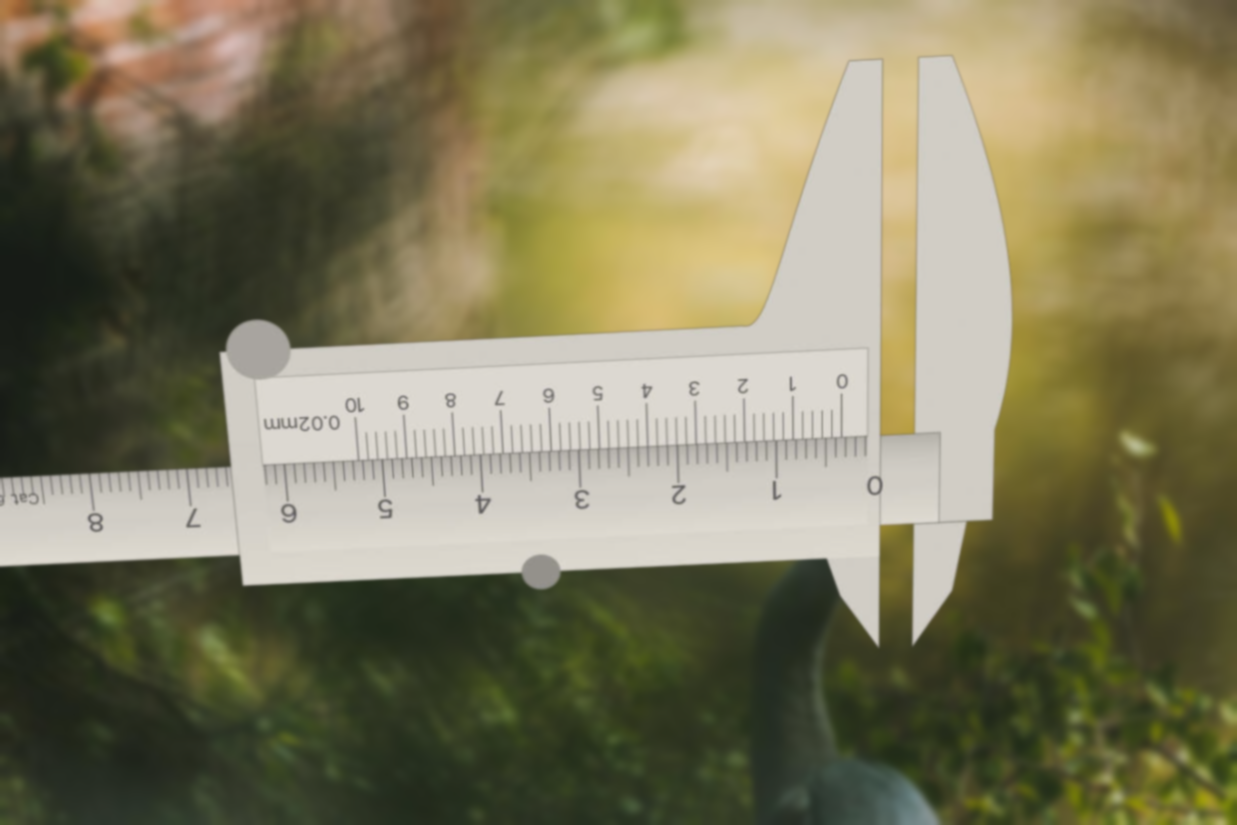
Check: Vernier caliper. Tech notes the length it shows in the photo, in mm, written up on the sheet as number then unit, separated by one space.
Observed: 3.4 mm
